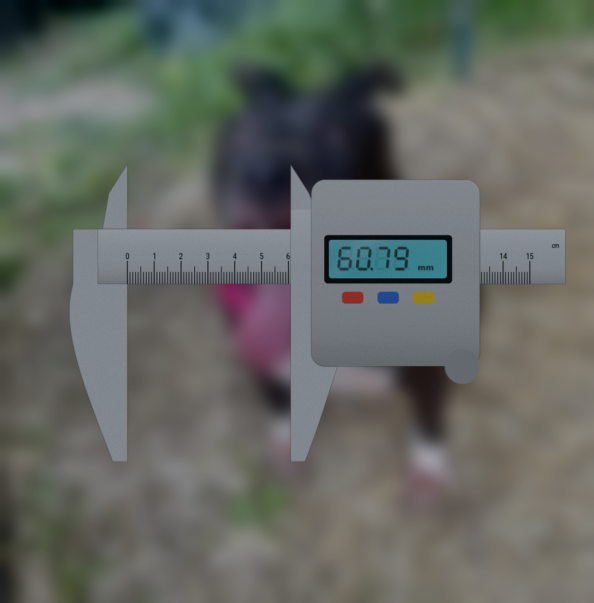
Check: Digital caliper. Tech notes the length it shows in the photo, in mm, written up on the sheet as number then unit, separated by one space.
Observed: 60.79 mm
